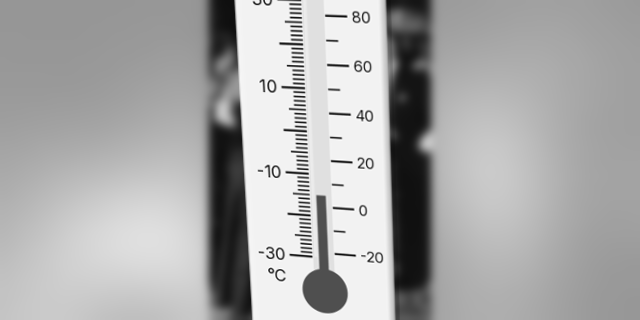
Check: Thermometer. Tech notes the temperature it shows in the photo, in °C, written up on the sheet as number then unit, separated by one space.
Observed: -15 °C
